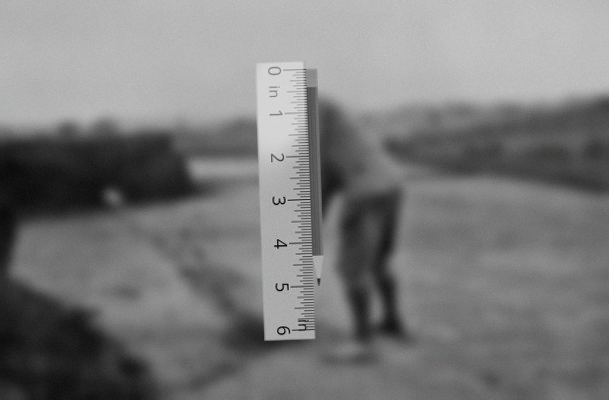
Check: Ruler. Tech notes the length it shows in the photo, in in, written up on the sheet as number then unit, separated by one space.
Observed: 5 in
